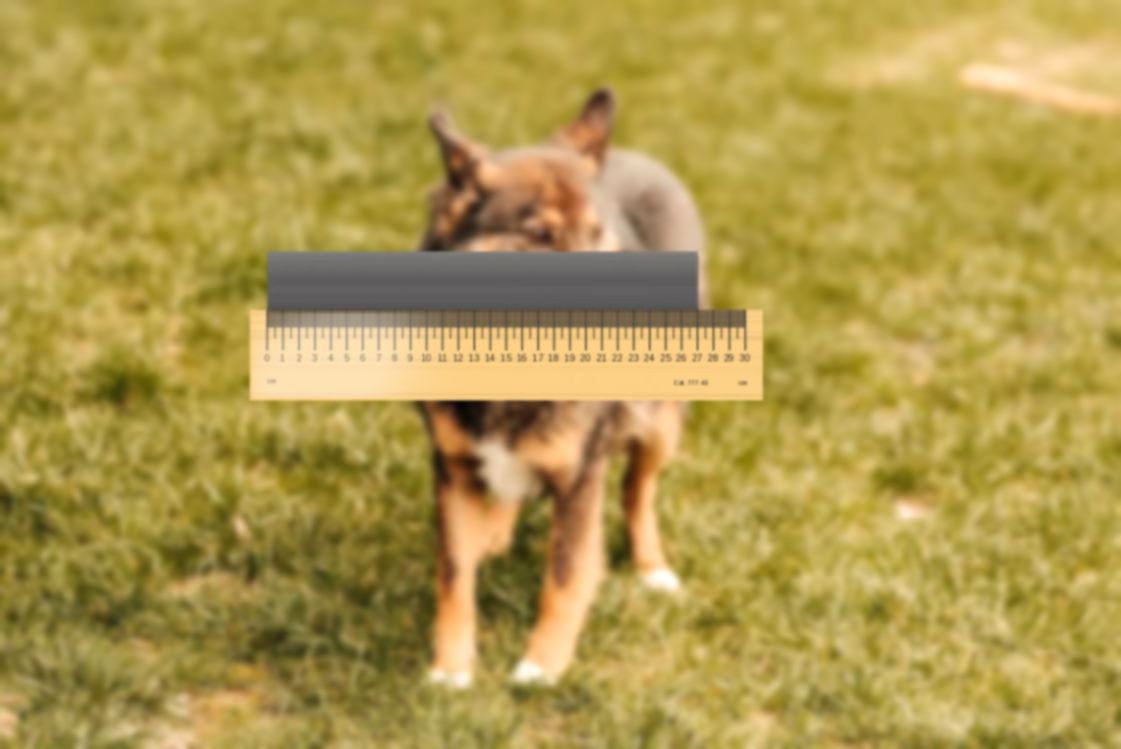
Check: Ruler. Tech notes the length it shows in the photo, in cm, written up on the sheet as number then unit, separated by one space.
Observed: 27 cm
